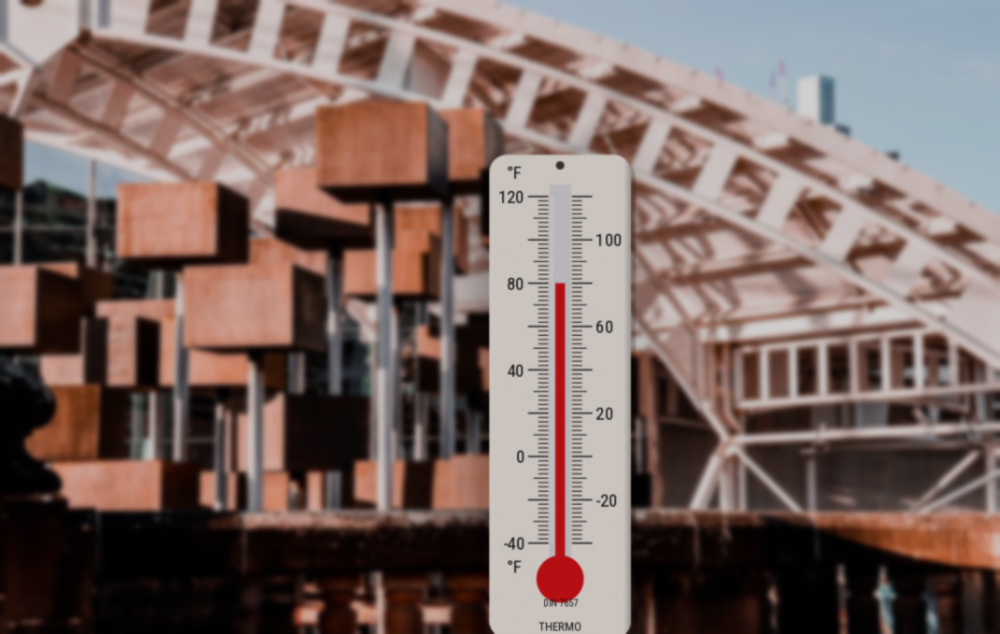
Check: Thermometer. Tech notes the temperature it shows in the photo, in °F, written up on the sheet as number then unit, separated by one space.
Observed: 80 °F
